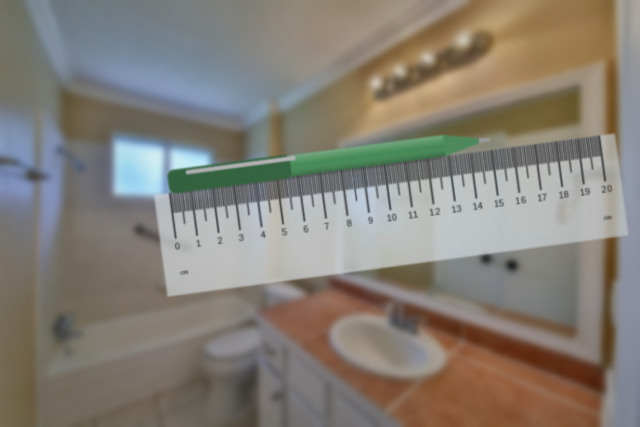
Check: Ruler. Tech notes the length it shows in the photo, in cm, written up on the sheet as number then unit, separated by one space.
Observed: 15 cm
